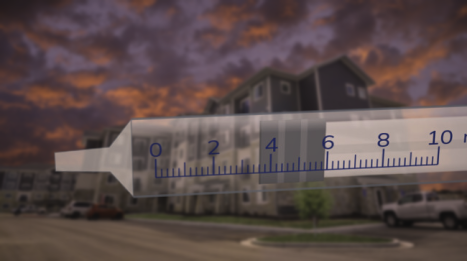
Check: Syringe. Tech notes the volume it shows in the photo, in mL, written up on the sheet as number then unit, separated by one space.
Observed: 3.6 mL
